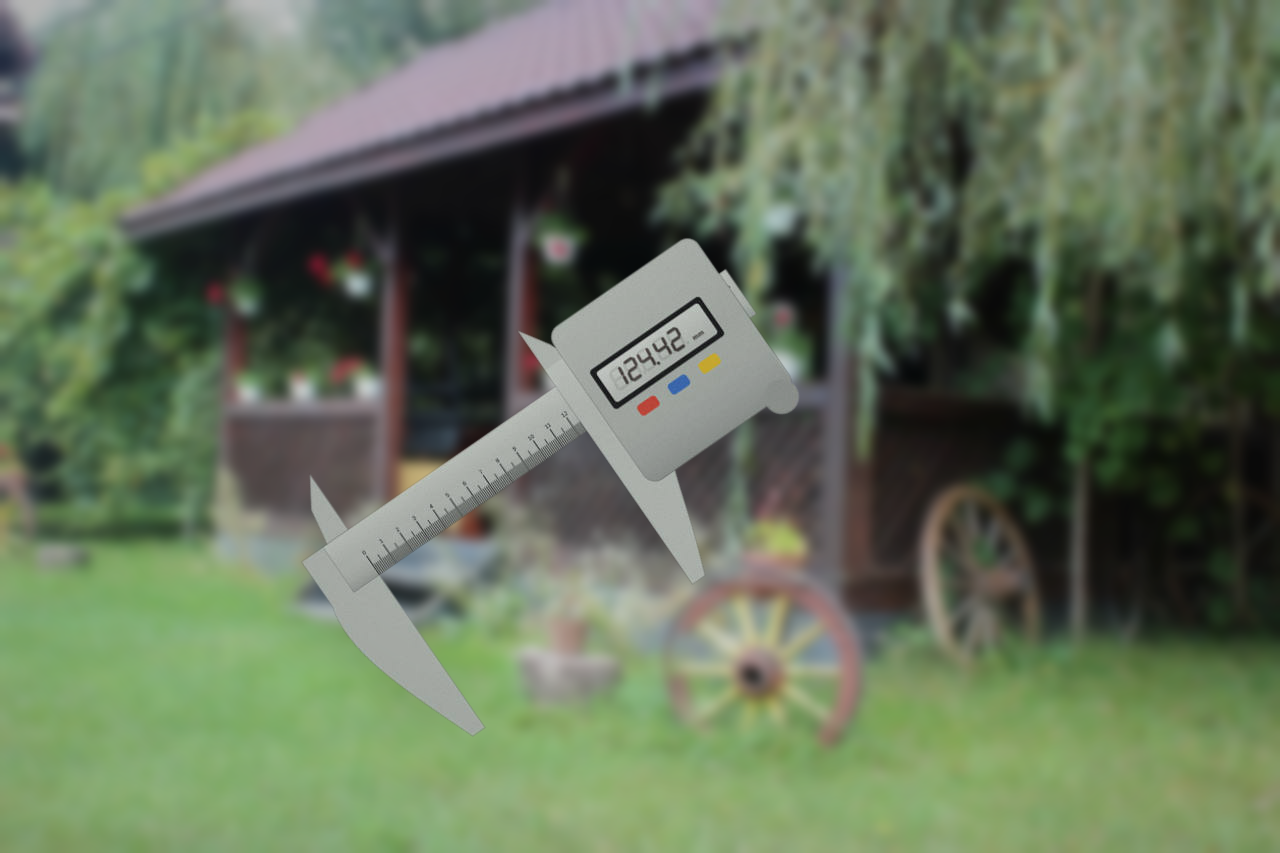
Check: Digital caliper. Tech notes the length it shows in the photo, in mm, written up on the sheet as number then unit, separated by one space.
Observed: 124.42 mm
